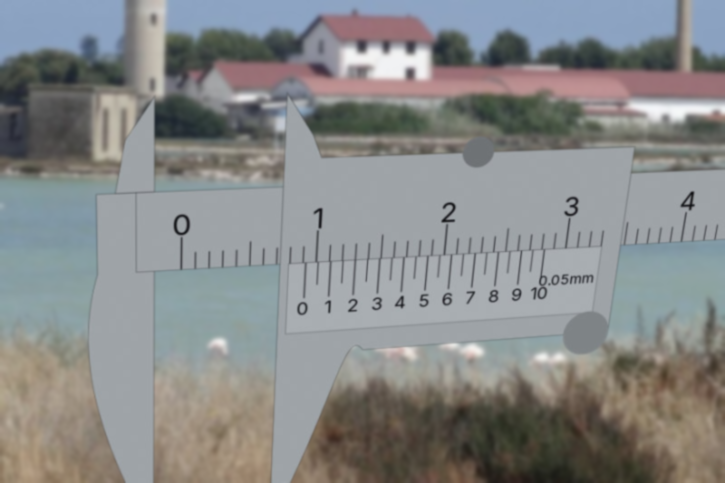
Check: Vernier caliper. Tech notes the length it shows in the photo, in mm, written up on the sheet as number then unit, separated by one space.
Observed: 9.2 mm
